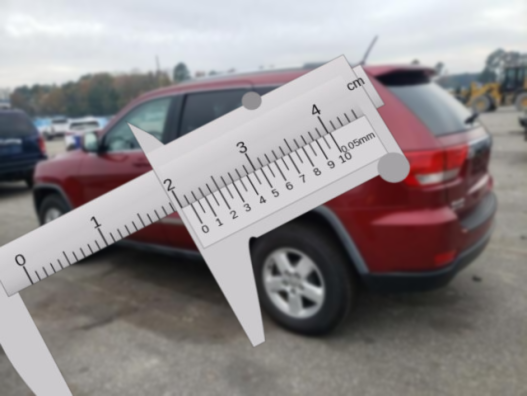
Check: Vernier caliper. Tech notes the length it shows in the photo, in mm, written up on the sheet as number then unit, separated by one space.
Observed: 21.2 mm
